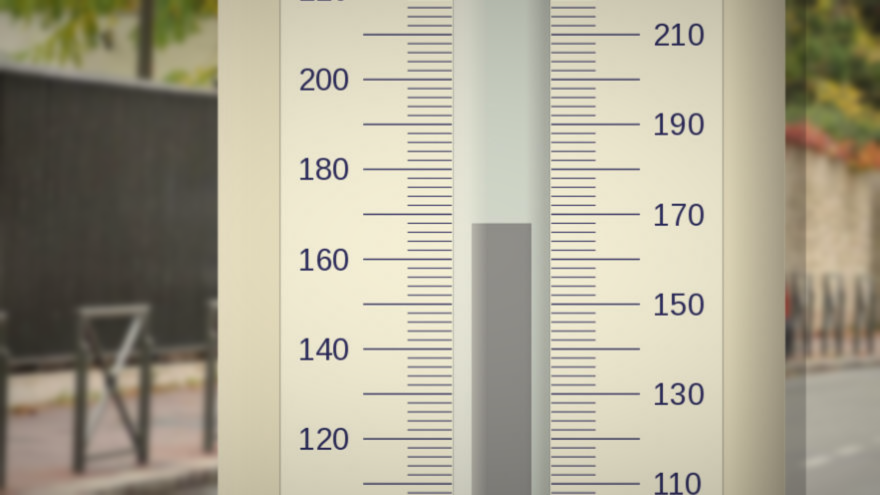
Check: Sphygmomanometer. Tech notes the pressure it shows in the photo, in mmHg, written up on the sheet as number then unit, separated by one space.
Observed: 168 mmHg
